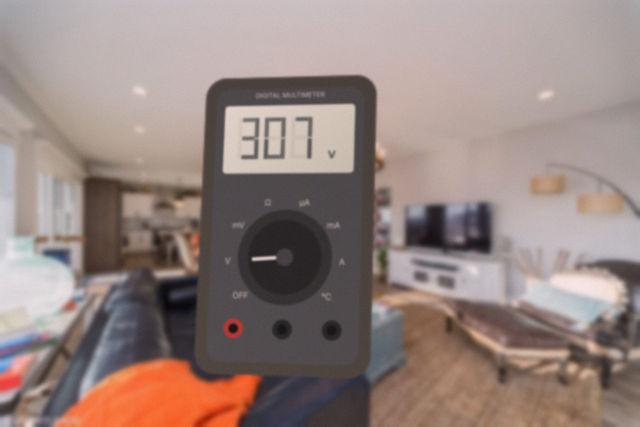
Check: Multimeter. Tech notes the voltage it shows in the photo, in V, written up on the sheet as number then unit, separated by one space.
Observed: 307 V
